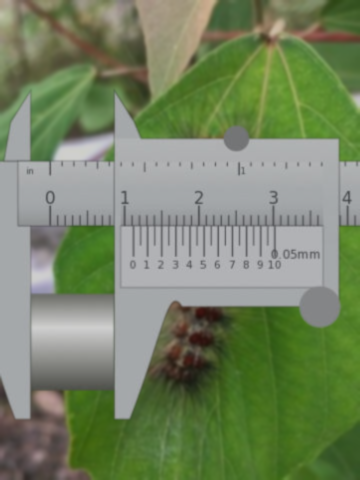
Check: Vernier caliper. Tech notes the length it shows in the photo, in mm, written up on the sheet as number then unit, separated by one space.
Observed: 11.2 mm
